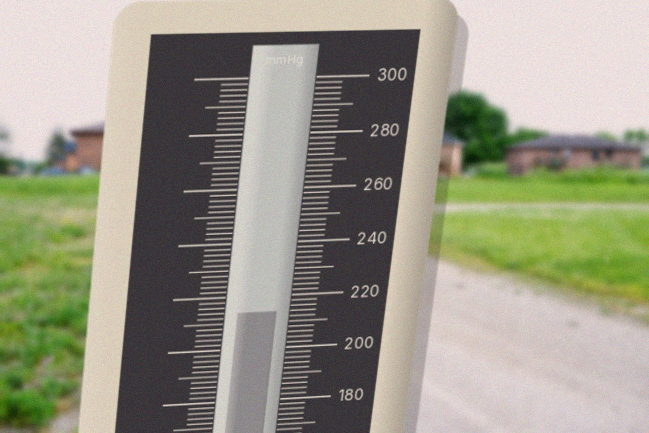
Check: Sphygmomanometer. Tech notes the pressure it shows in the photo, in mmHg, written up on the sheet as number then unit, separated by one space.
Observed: 214 mmHg
